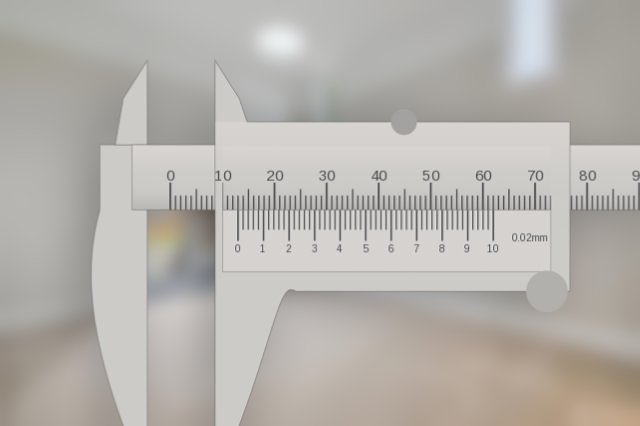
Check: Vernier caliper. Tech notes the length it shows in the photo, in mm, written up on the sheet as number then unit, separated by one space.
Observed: 13.0 mm
